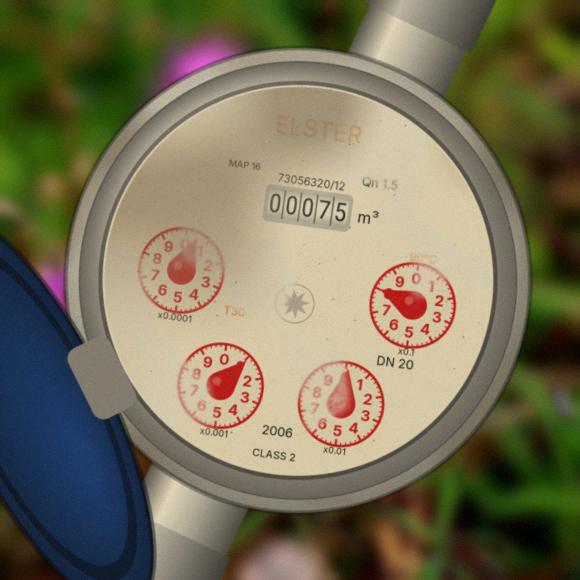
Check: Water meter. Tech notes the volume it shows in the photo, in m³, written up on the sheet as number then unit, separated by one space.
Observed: 75.8010 m³
